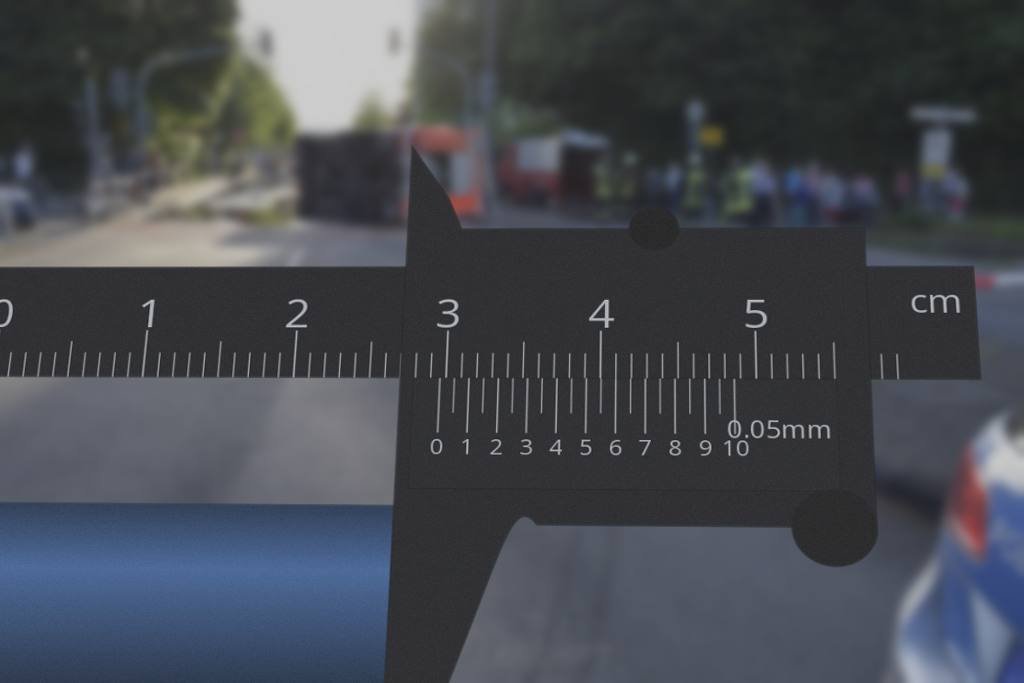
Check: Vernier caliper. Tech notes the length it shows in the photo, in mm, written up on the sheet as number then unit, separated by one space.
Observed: 29.6 mm
